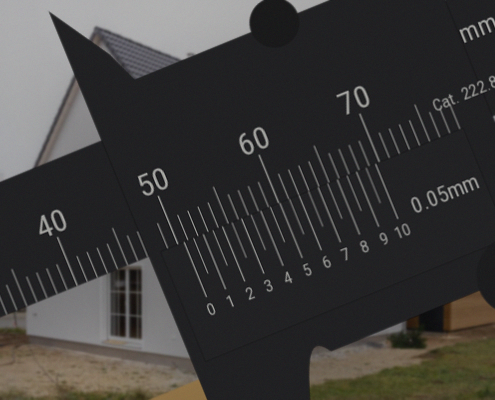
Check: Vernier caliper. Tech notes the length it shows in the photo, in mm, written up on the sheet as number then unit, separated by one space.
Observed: 50.6 mm
